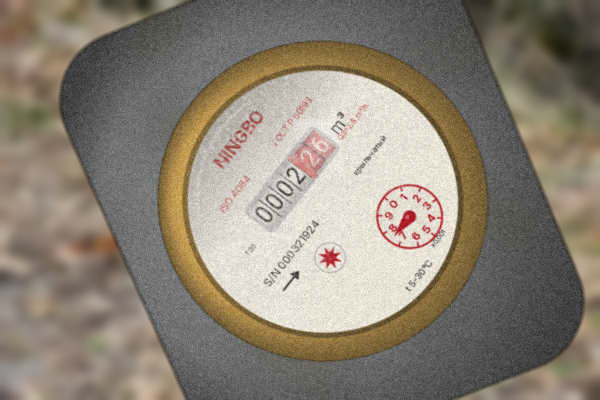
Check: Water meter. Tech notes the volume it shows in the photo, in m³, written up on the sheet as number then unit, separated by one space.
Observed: 2.267 m³
